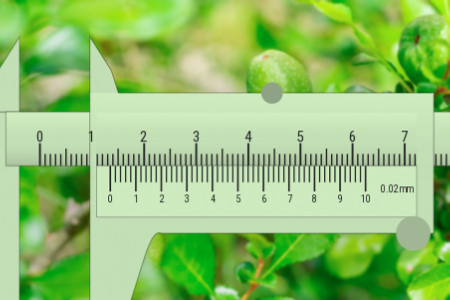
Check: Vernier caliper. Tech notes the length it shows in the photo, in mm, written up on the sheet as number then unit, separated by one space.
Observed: 13.5 mm
